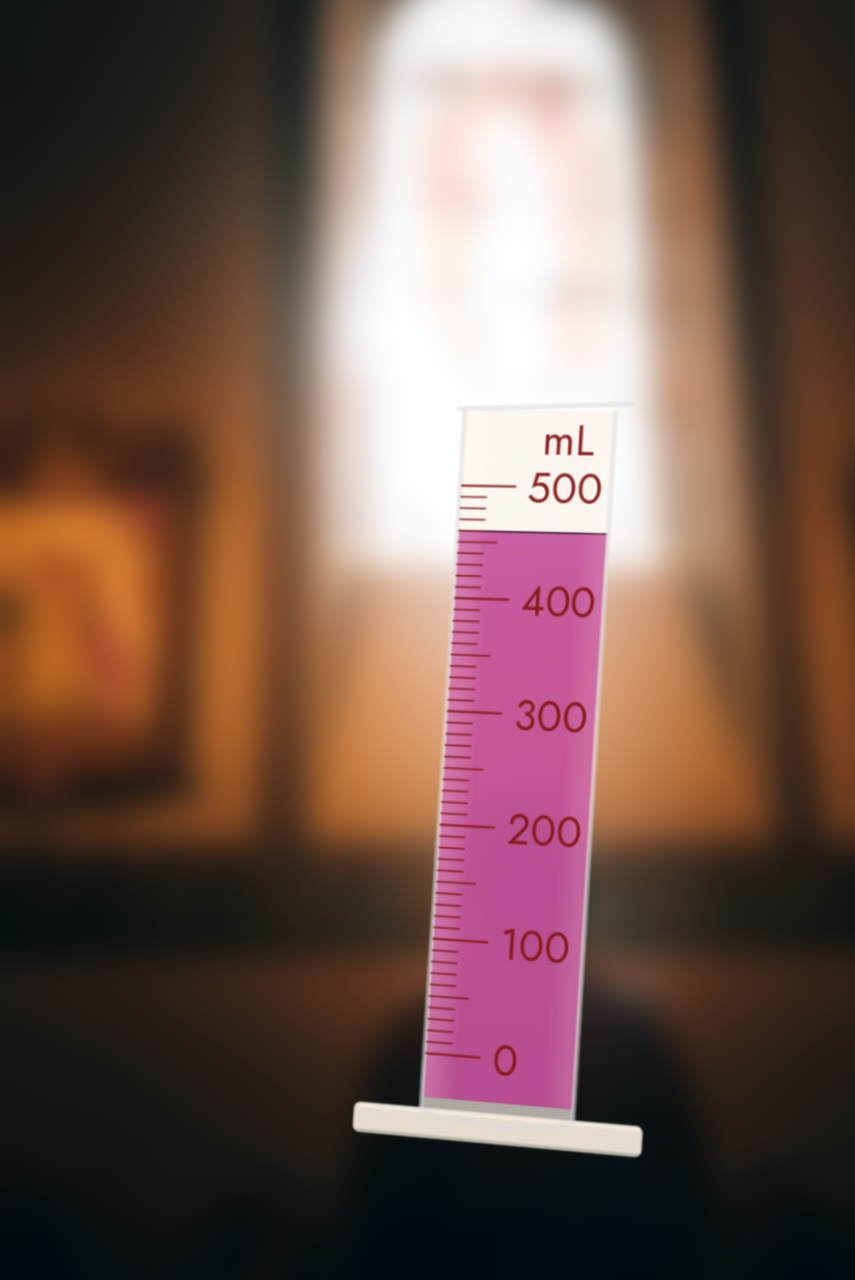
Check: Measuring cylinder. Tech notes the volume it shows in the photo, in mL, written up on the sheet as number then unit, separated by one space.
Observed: 460 mL
